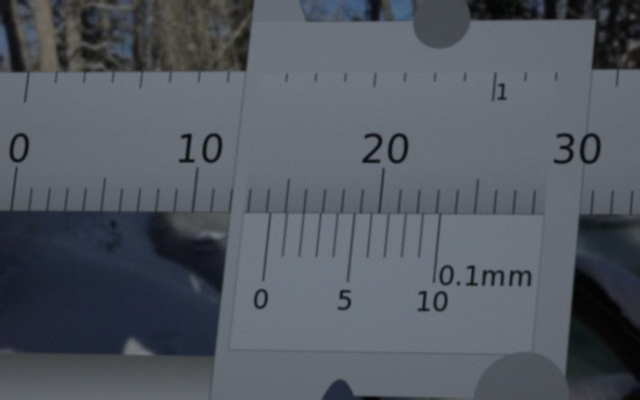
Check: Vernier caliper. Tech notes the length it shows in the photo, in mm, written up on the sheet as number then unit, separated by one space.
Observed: 14.2 mm
